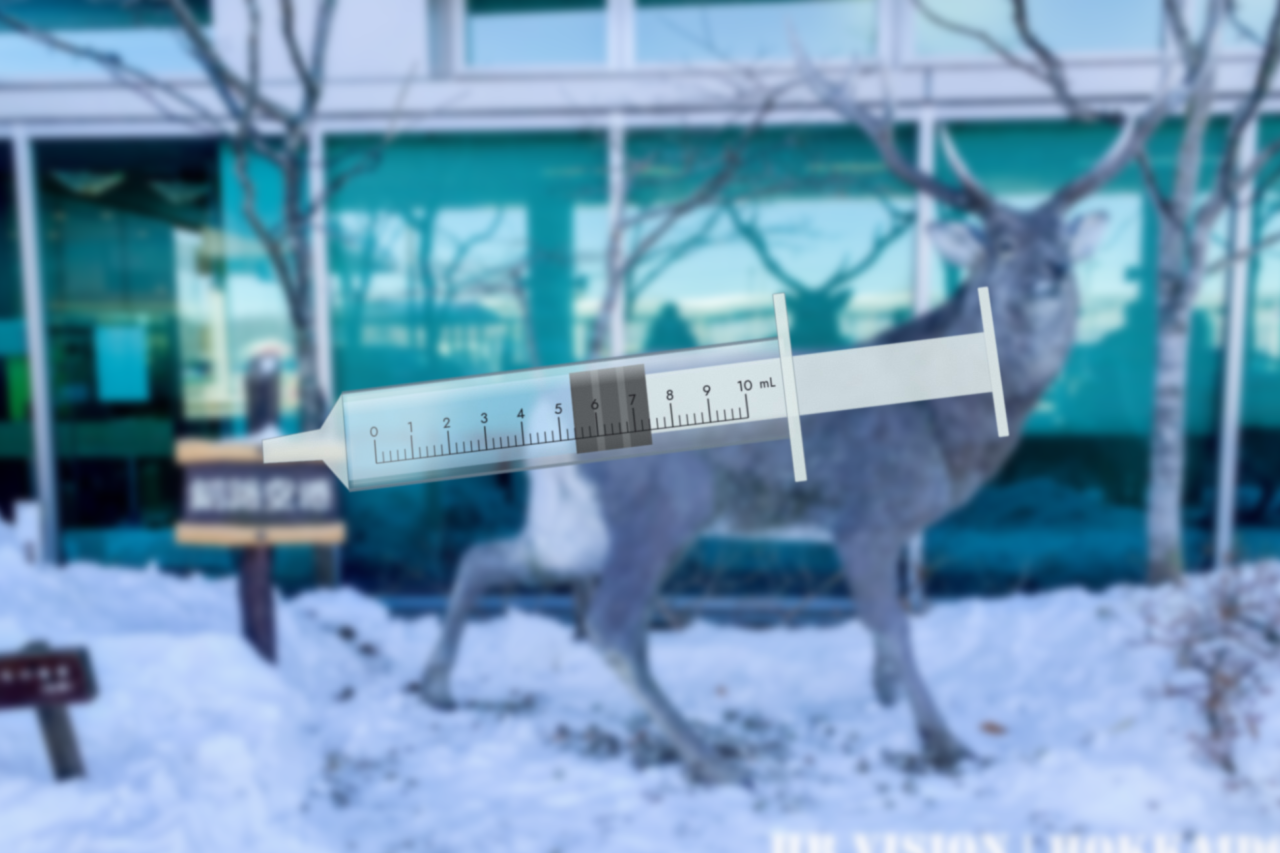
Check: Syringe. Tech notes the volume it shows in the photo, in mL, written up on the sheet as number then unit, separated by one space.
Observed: 5.4 mL
